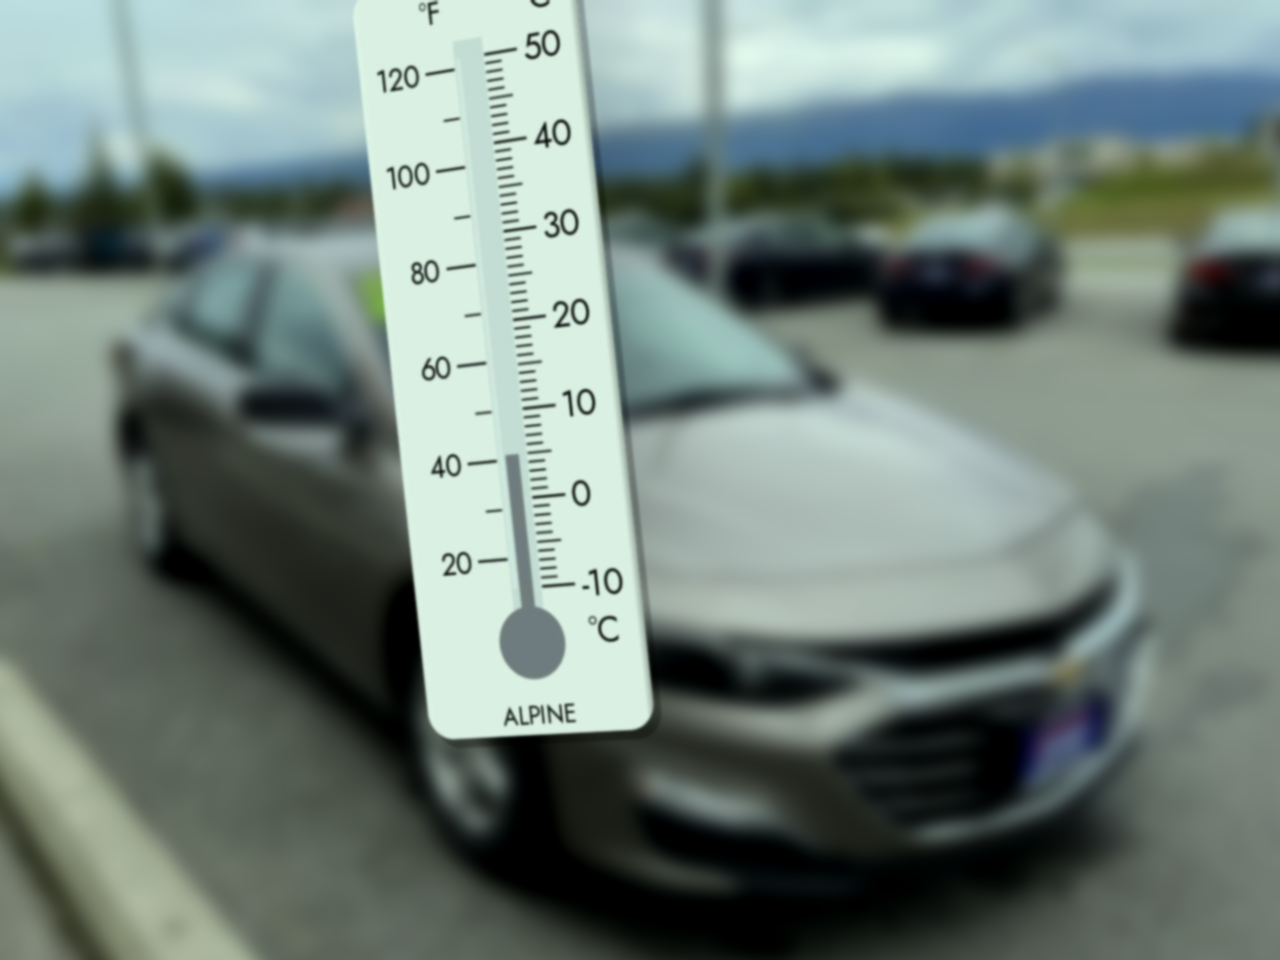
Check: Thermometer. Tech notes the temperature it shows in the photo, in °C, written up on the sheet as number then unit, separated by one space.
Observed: 5 °C
